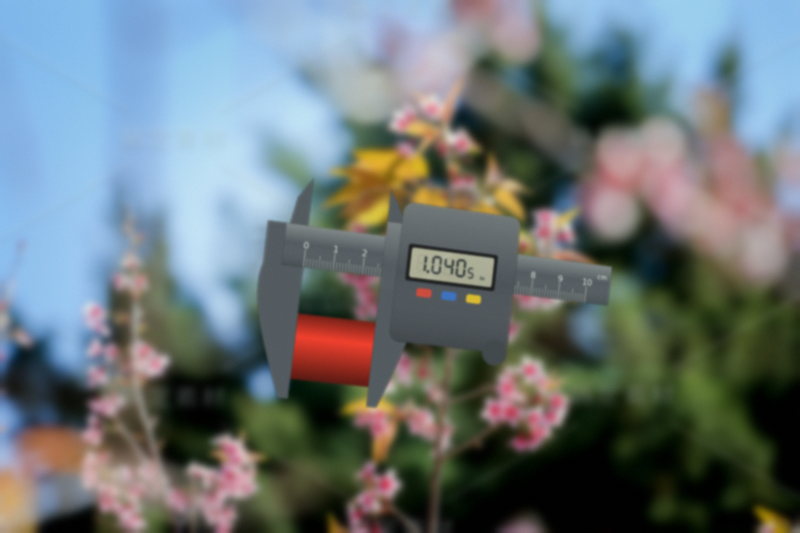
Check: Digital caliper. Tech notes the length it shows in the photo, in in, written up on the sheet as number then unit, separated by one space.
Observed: 1.0405 in
